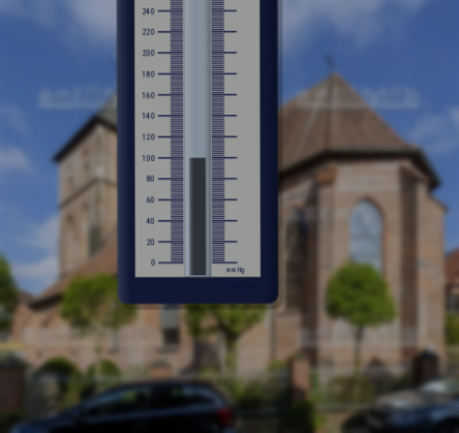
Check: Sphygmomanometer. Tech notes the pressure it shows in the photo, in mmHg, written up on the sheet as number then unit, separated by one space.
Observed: 100 mmHg
